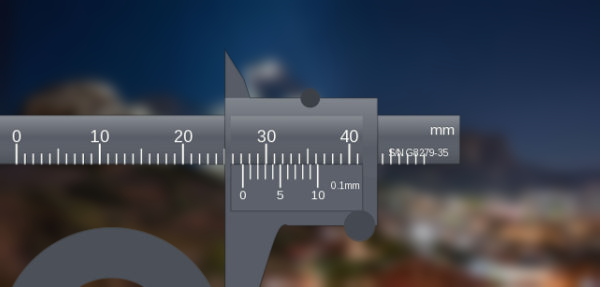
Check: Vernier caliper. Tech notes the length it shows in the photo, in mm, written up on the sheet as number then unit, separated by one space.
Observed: 27.2 mm
